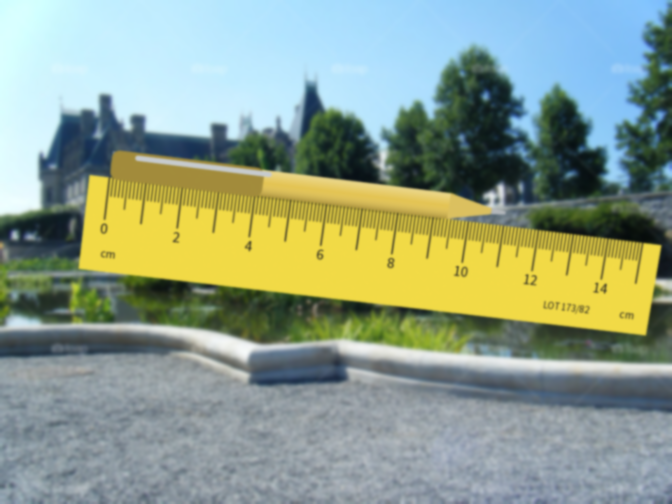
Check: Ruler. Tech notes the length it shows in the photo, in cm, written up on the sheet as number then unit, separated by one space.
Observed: 11 cm
